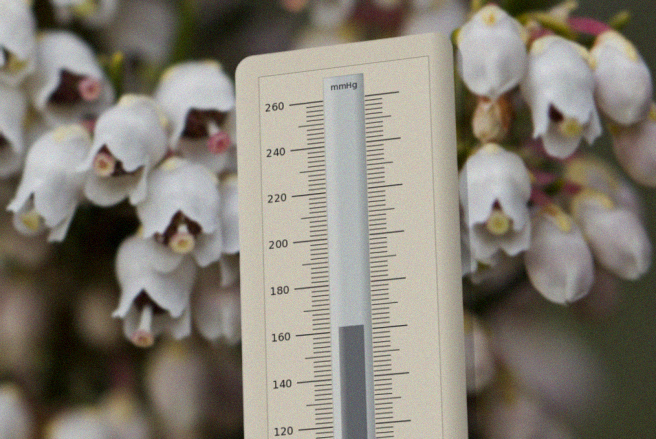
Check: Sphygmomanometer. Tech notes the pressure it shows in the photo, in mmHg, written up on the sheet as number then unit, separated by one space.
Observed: 162 mmHg
